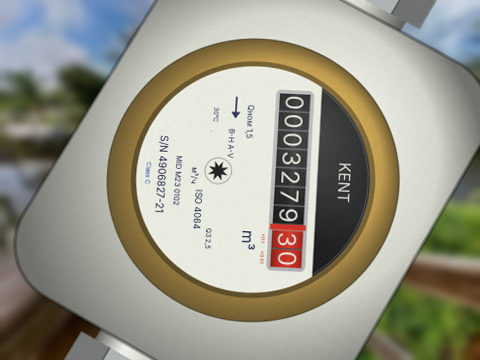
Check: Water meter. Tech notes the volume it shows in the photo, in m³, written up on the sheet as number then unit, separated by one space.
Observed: 3279.30 m³
